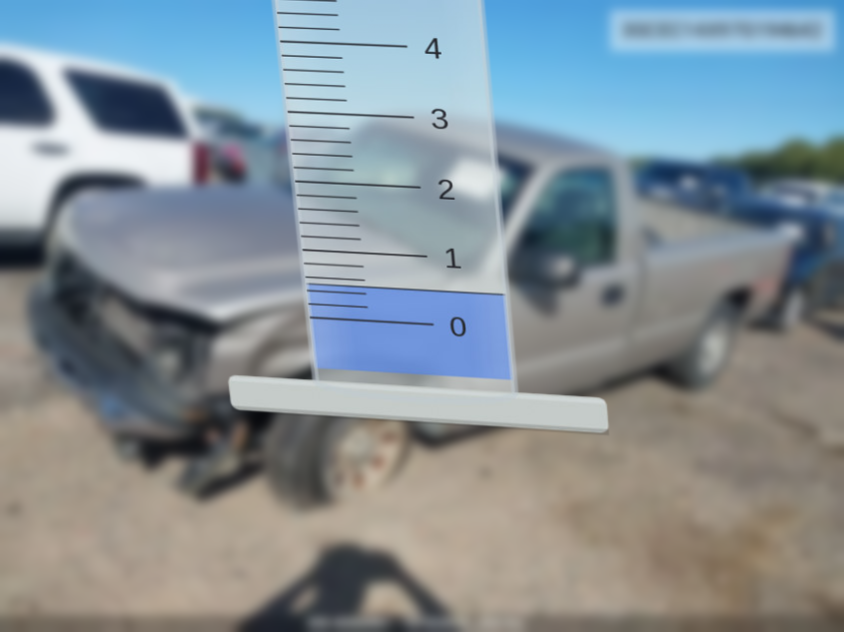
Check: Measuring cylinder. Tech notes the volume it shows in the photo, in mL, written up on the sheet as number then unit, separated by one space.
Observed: 0.5 mL
